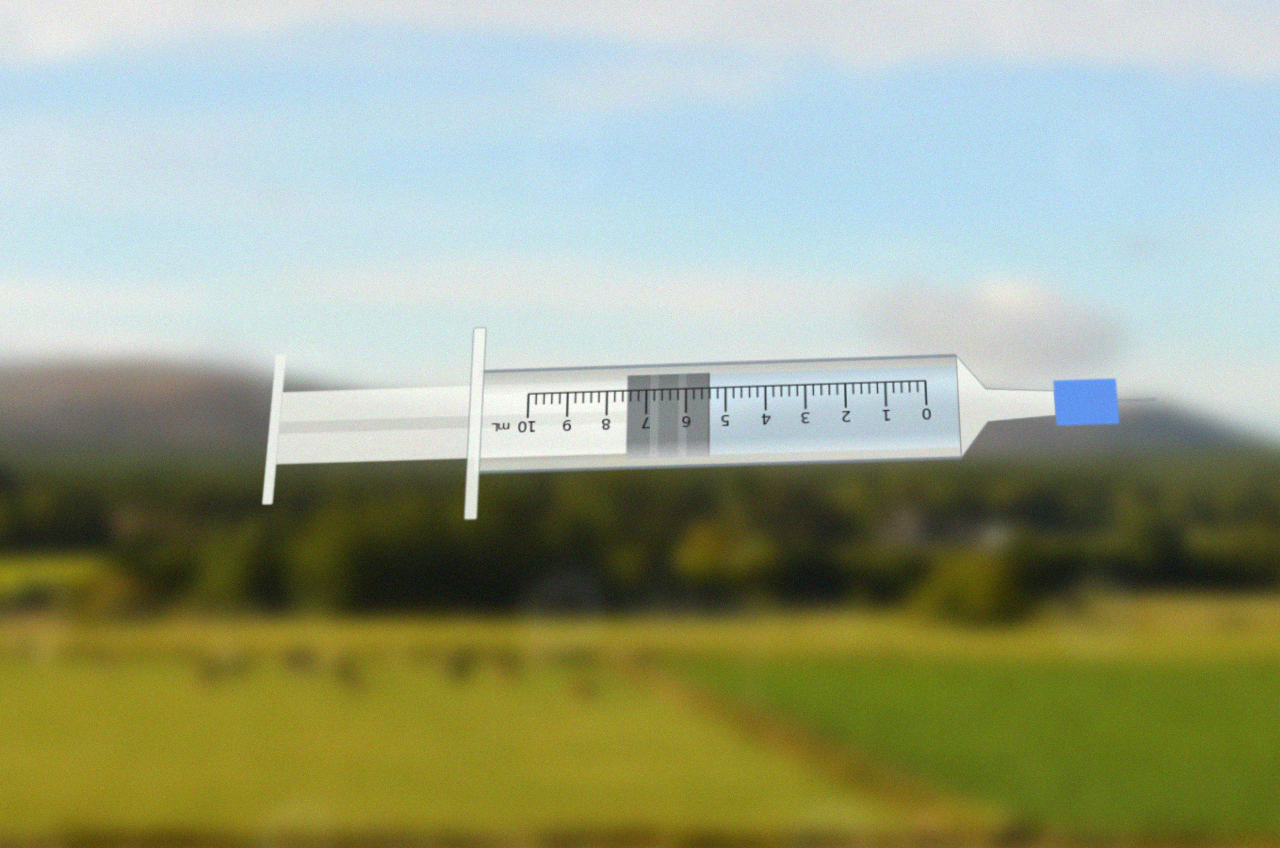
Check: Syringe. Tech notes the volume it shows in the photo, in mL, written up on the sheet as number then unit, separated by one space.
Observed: 5.4 mL
